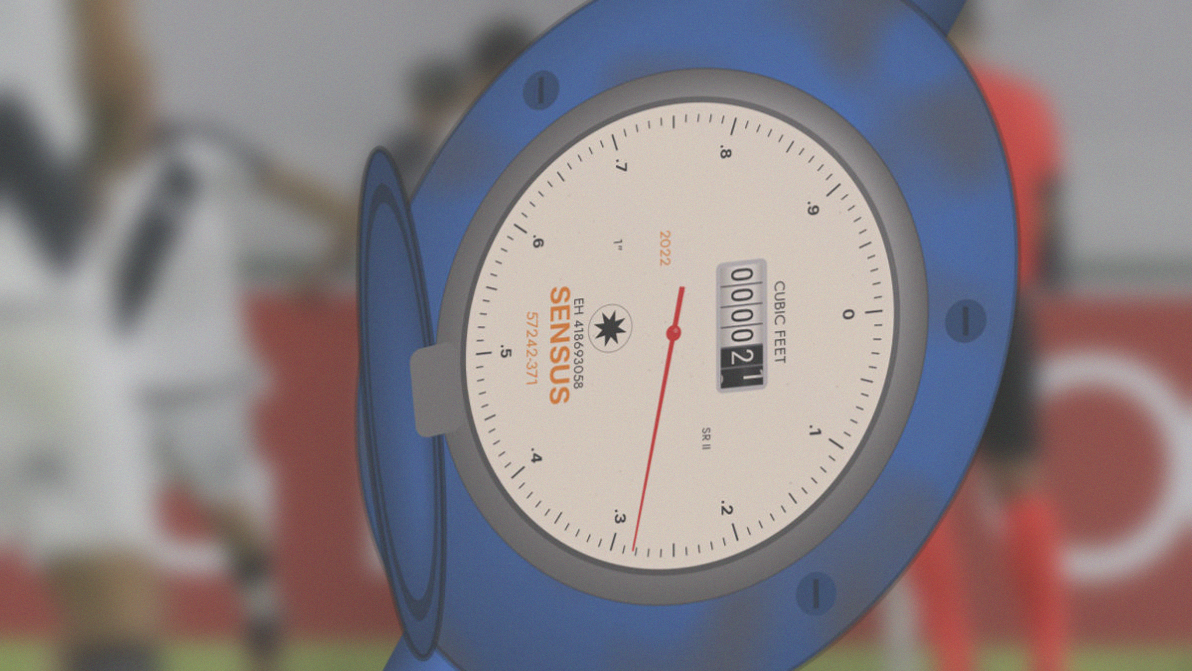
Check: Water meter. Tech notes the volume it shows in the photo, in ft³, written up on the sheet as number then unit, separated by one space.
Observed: 21.28 ft³
